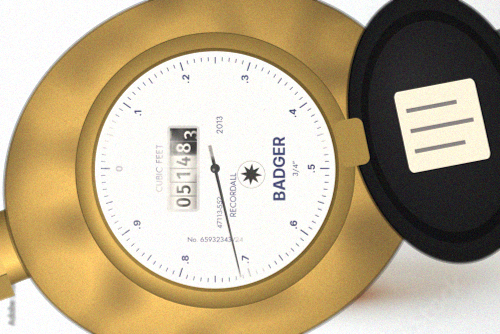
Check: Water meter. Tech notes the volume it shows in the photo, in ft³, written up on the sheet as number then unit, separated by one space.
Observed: 51482.71 ft³
